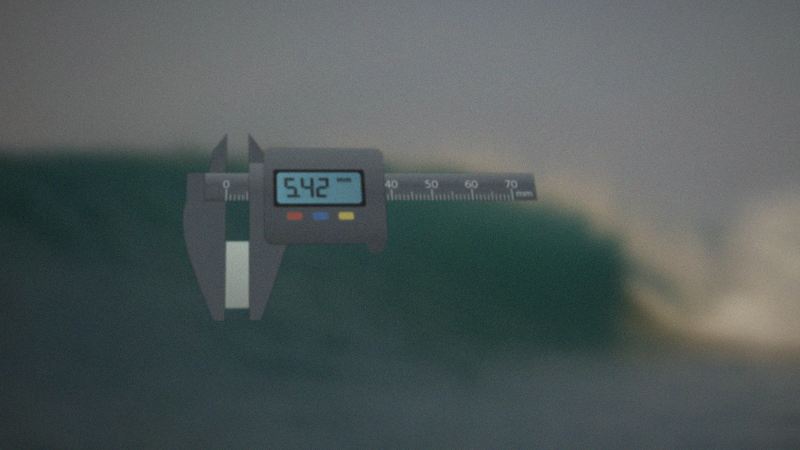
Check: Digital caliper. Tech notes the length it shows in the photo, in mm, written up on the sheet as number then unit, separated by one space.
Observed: 5.42 mm
